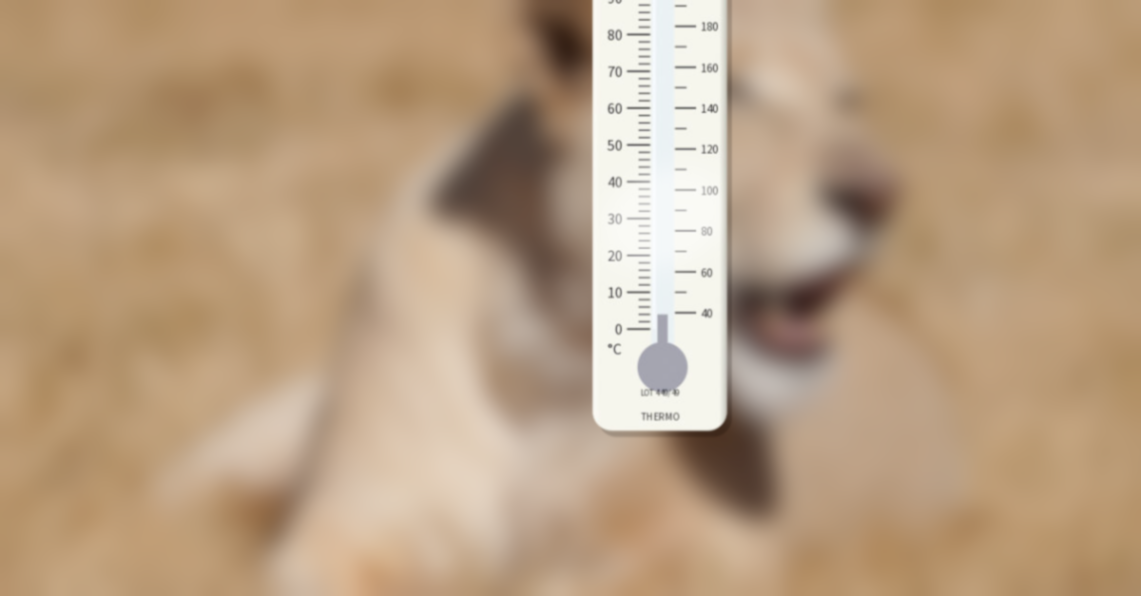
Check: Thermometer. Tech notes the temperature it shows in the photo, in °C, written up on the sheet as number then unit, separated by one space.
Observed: 4 °C
